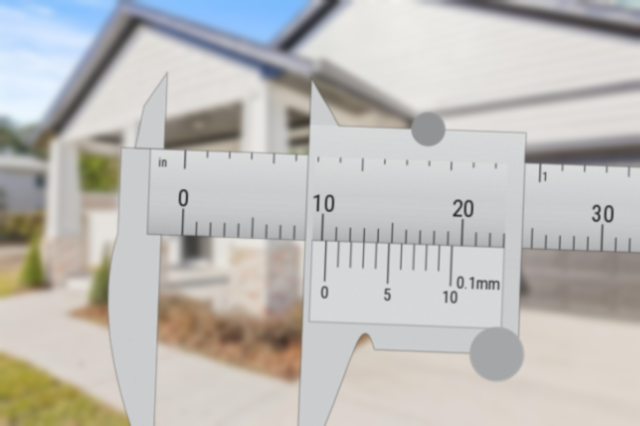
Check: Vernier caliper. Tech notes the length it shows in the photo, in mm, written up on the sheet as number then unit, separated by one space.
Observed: 10.3 mm
